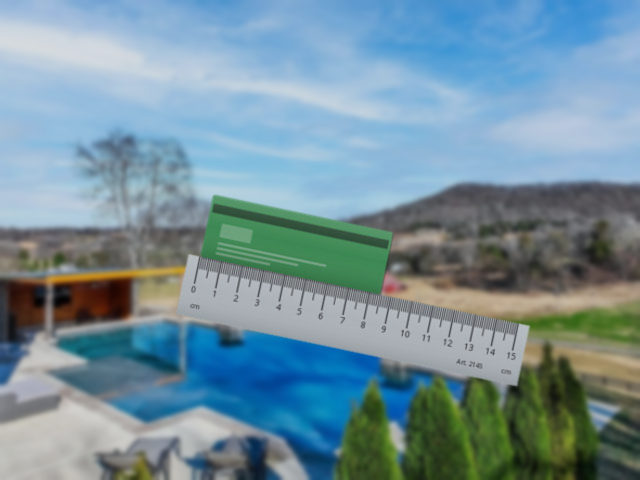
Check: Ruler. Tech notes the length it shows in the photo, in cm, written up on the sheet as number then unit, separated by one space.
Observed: 8.5 cm
